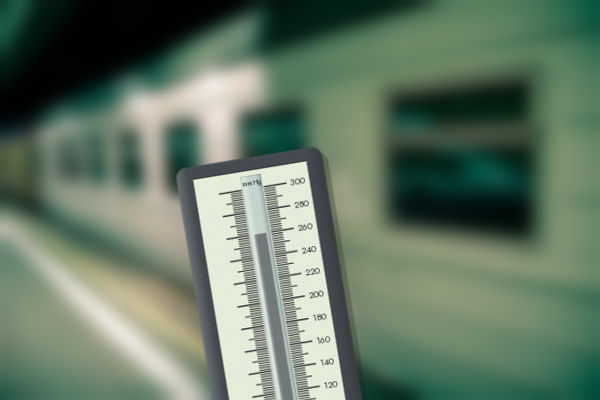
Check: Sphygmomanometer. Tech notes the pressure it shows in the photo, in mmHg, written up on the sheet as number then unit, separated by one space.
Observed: 260 mmHg
